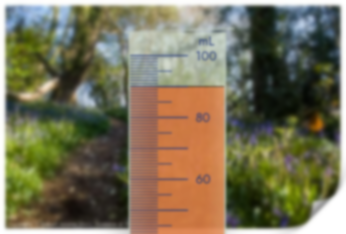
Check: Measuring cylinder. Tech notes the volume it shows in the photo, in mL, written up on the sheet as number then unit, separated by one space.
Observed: 90 mL
